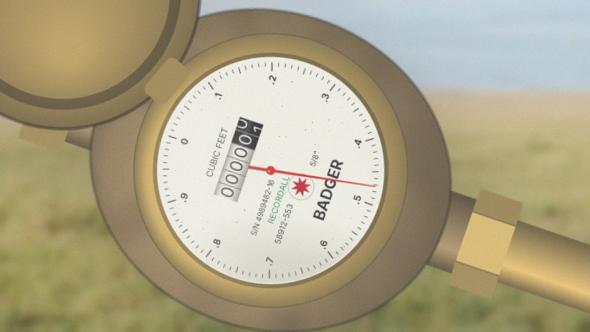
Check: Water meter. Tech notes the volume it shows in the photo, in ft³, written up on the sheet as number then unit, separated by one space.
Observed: 0.47 ft³
